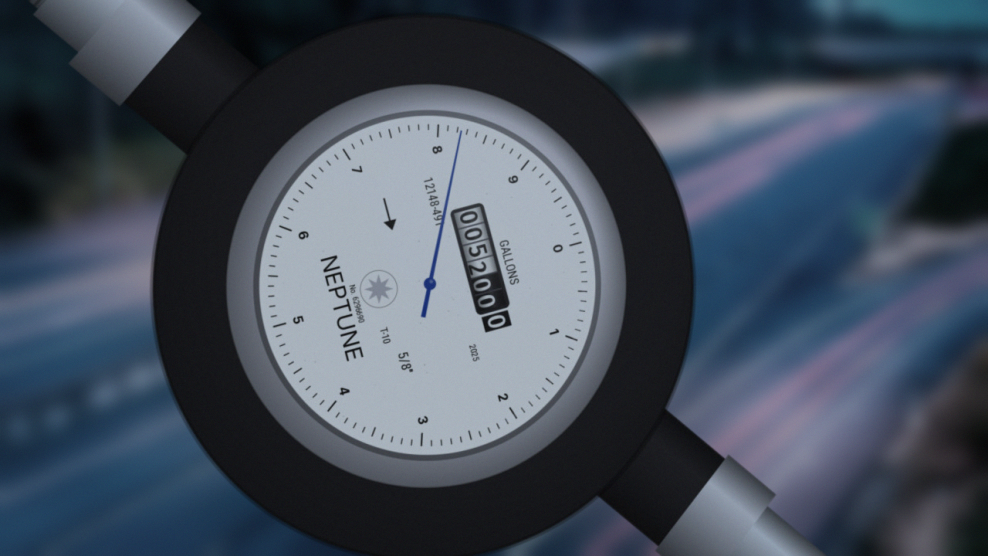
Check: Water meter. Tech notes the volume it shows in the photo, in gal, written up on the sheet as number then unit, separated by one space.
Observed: 51998.2 gal
